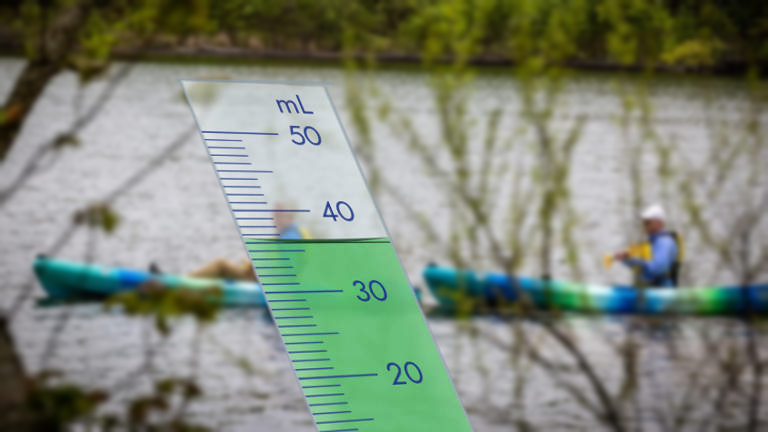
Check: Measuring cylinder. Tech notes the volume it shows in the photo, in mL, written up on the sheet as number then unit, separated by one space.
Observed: 36 mL
